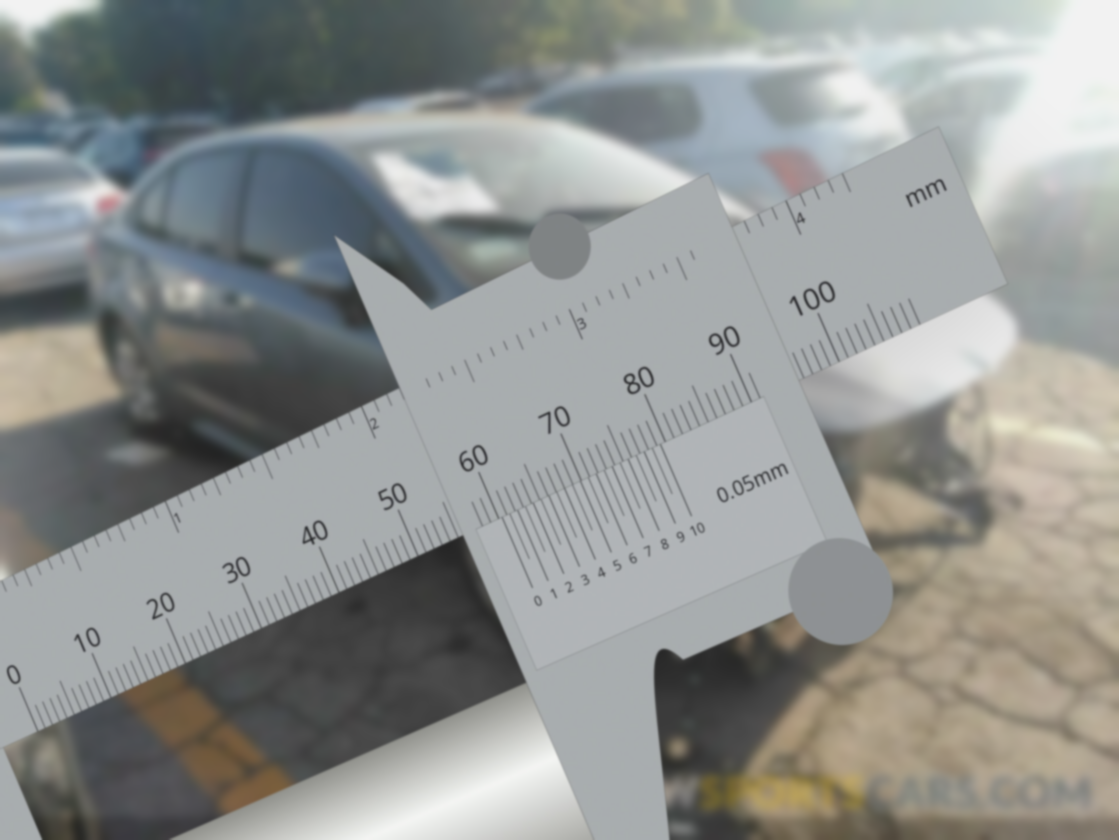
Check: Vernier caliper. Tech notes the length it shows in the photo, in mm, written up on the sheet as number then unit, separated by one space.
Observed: 60.4 mm
